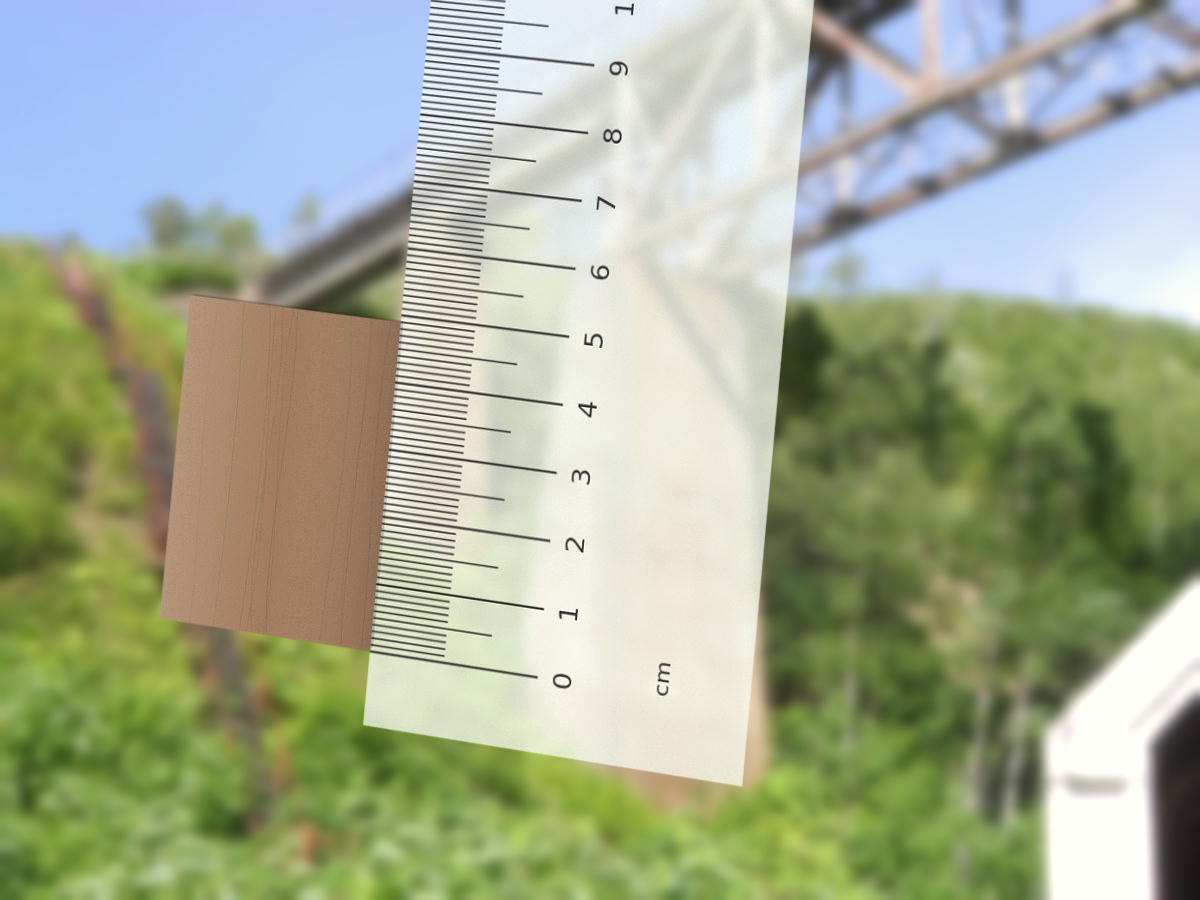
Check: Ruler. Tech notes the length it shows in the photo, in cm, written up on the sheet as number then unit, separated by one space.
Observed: 4.9 cm
